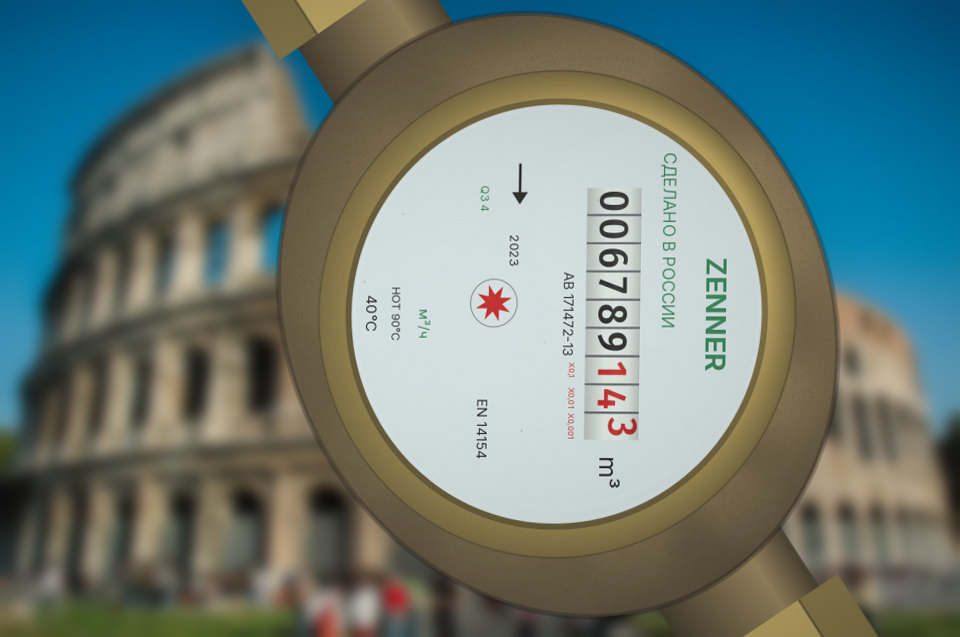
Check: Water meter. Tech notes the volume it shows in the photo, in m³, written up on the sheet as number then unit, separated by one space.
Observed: 6789.143 m³
